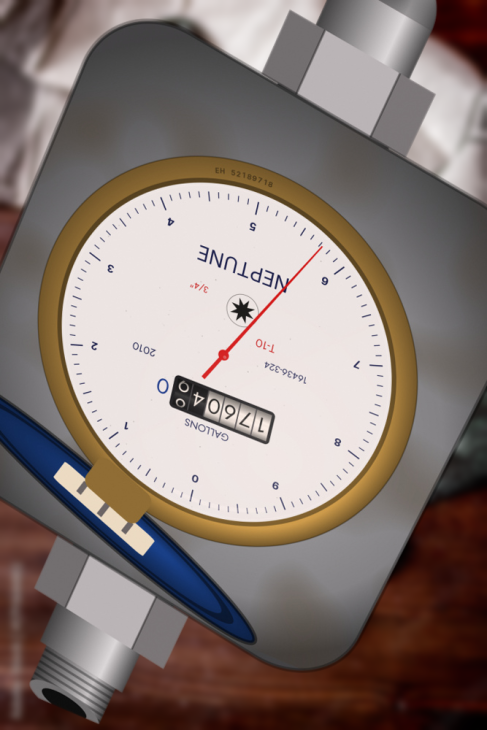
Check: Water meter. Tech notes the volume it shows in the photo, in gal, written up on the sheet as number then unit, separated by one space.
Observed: 1760485.7 gal
